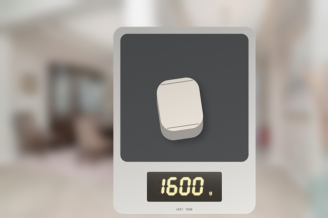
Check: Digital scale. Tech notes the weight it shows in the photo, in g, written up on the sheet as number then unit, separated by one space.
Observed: 1600 g
